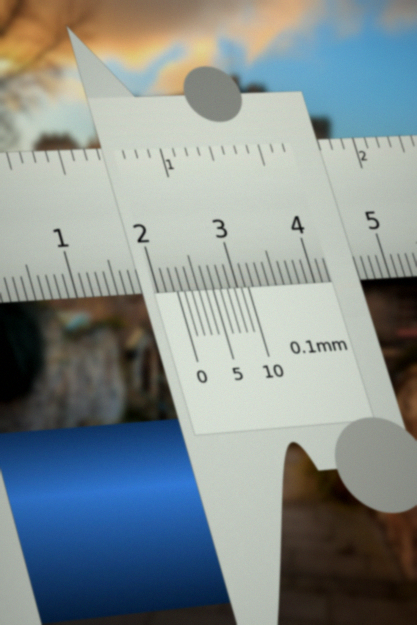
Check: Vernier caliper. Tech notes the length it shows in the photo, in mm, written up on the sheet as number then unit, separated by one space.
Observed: 22.4 mm
